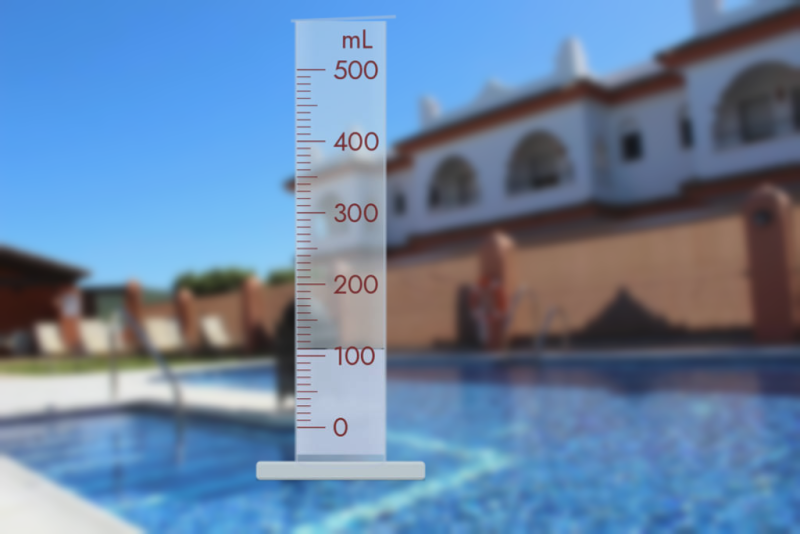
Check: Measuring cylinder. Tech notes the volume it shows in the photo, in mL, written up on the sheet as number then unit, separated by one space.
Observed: 110 mL
